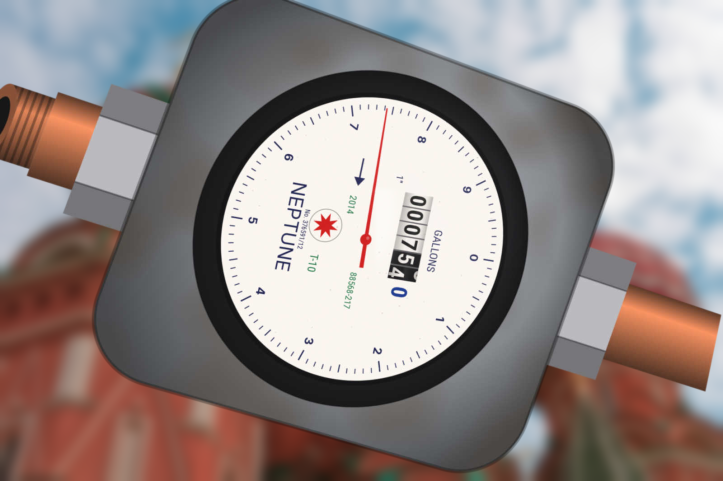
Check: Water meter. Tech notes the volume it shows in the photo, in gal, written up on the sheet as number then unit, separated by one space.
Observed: 7537.4 gal
